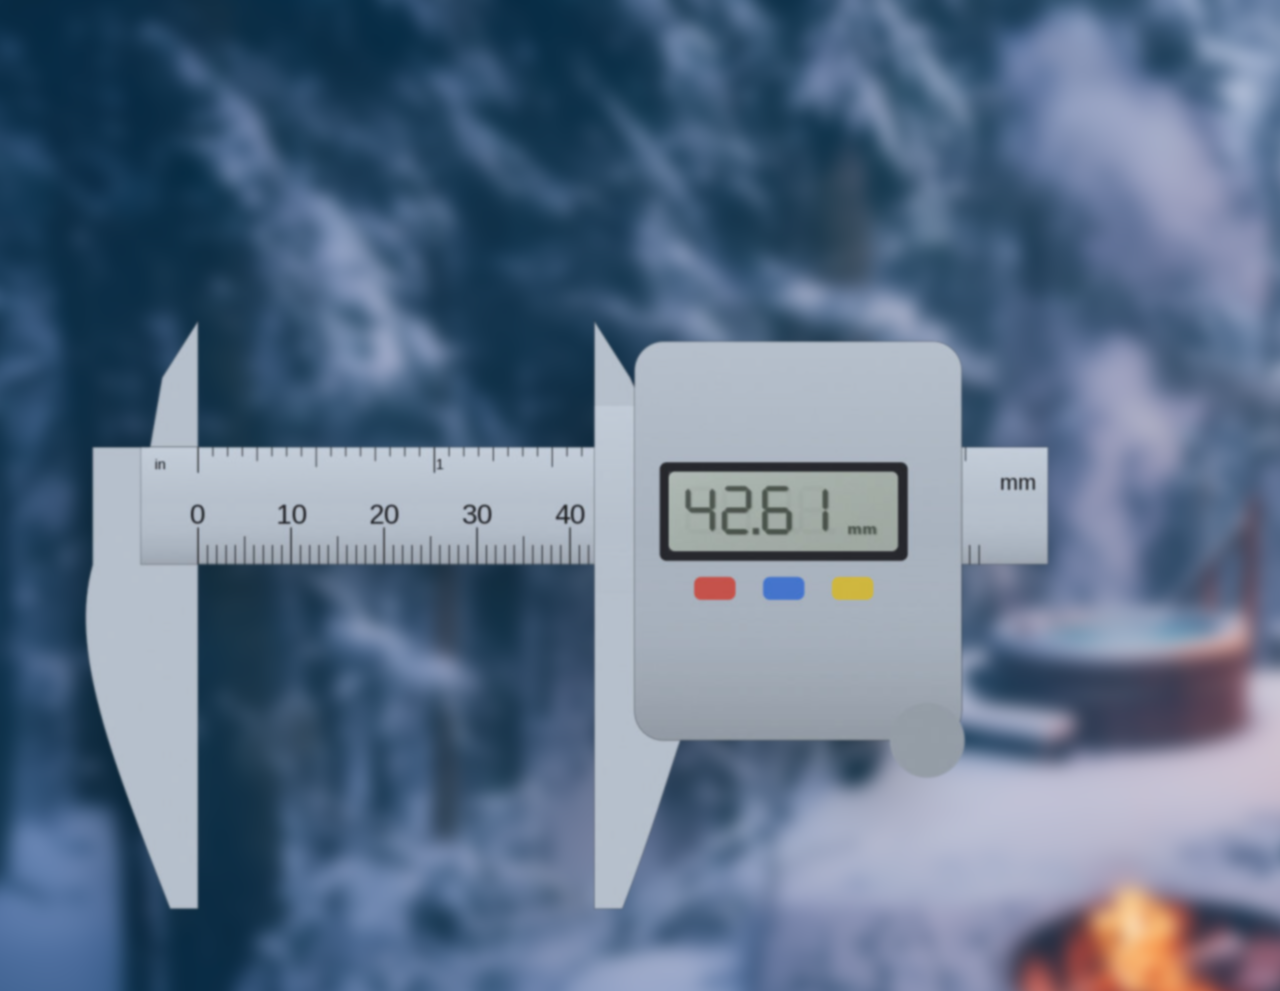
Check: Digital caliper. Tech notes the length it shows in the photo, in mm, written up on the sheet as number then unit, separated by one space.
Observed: 42.61 mm
